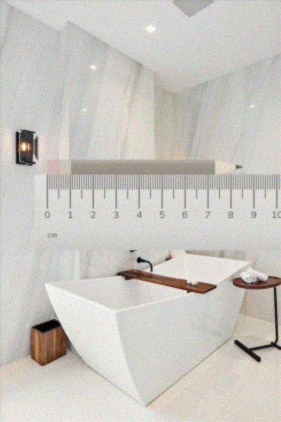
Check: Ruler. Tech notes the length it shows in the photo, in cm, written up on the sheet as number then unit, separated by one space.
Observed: 8.5 cm
